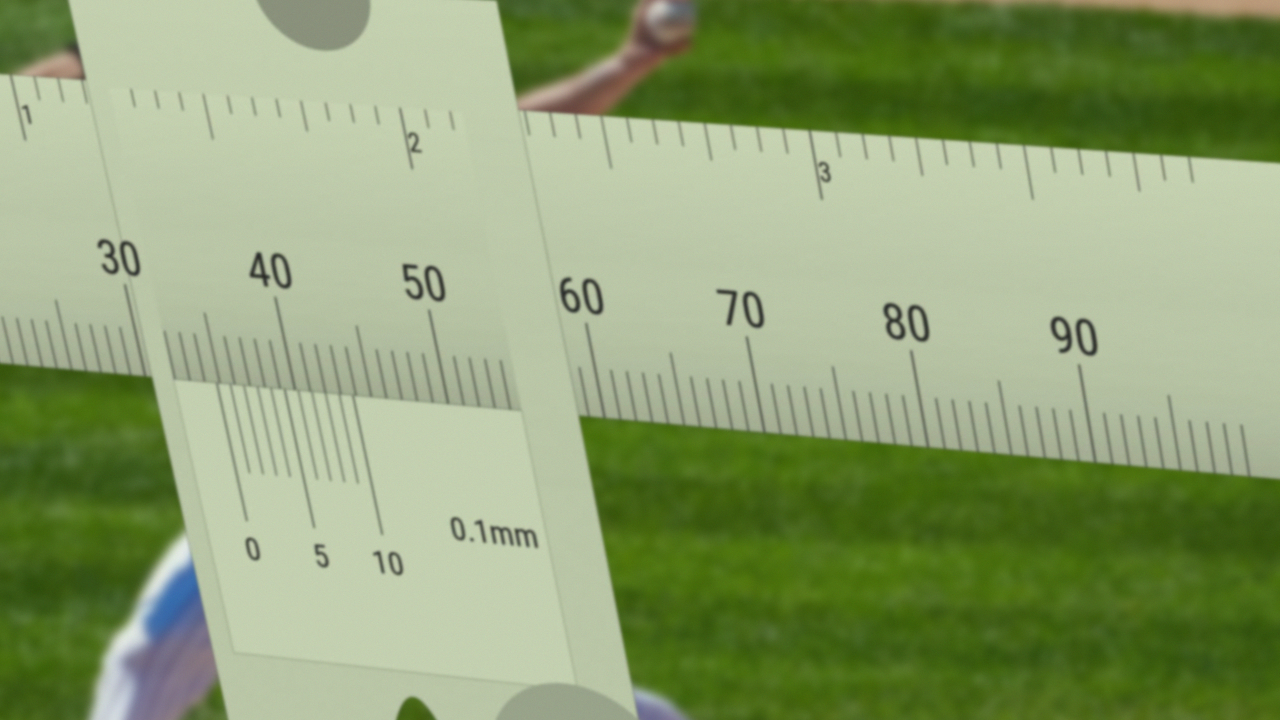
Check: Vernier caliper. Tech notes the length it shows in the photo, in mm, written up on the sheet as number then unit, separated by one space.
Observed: 34.8 mm
